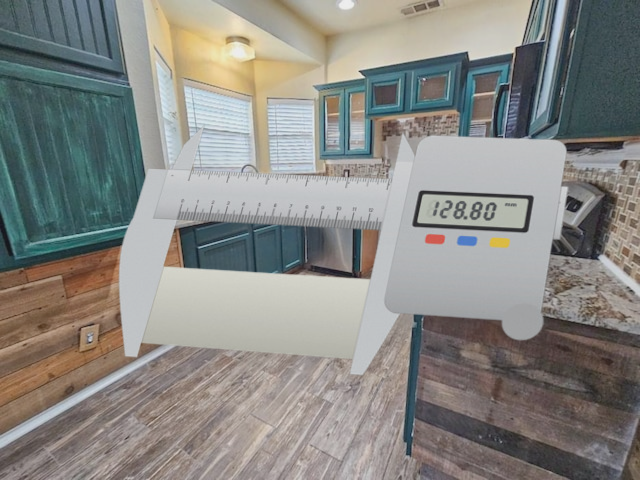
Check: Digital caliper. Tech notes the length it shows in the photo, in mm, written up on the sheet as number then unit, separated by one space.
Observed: 128.80 mm
